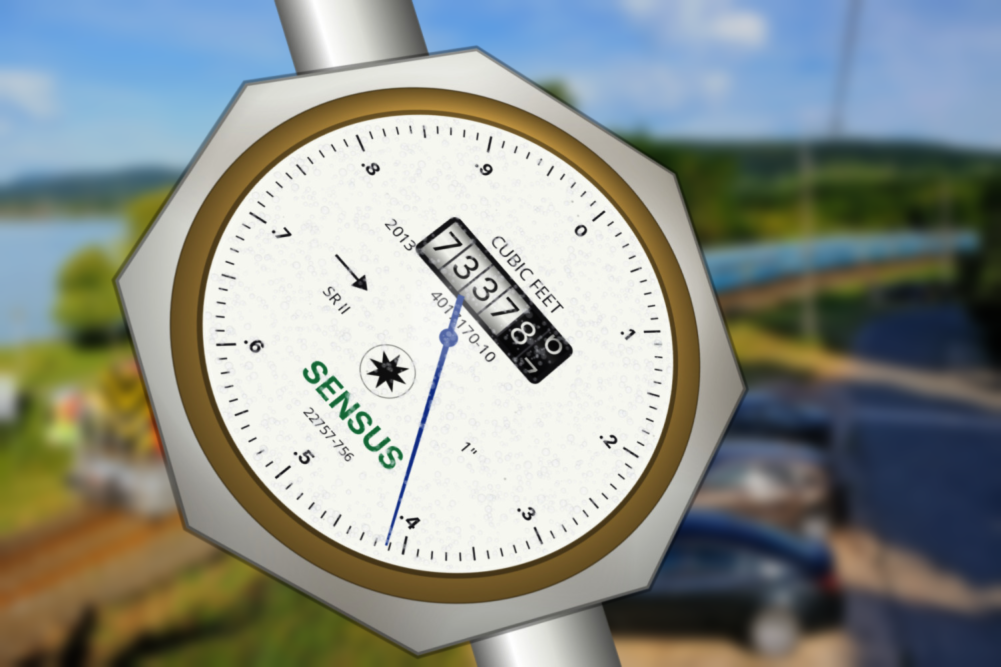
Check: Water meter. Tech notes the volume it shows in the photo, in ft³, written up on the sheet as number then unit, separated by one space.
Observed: 733786.41 ft³
